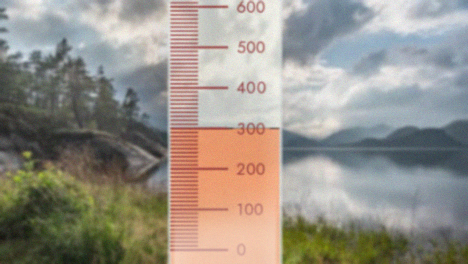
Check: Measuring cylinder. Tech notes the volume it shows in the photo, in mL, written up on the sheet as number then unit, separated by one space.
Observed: 300 mL
